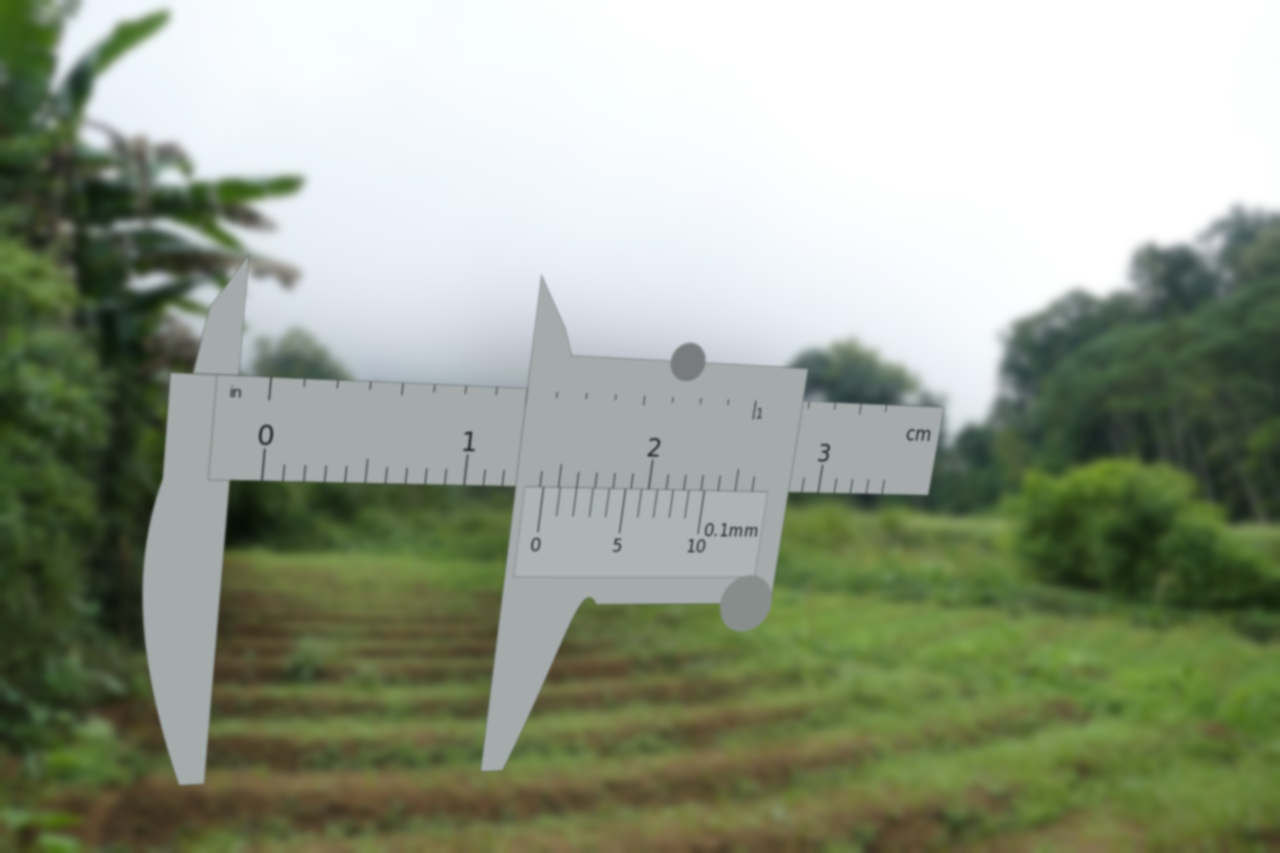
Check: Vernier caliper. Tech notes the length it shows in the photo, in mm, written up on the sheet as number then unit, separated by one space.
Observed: 14.2 mm
